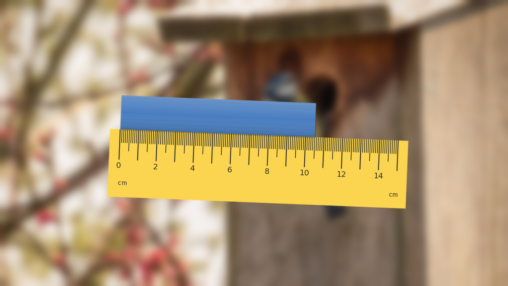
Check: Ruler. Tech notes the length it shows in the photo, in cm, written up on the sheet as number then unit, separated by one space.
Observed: 10.5 cm
